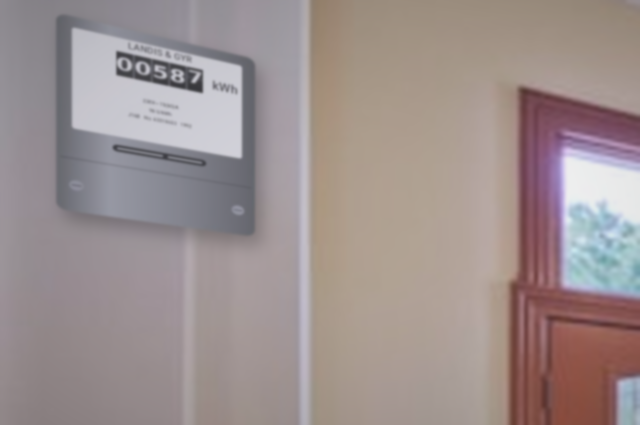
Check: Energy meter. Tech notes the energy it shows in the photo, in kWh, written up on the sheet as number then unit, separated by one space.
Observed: 587 kWh
